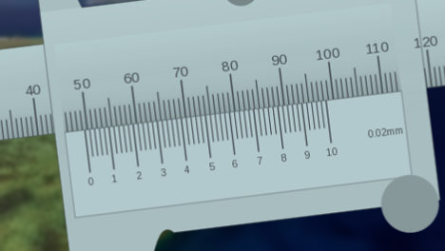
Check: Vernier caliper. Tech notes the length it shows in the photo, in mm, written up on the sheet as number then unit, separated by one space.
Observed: 49.5 mm
